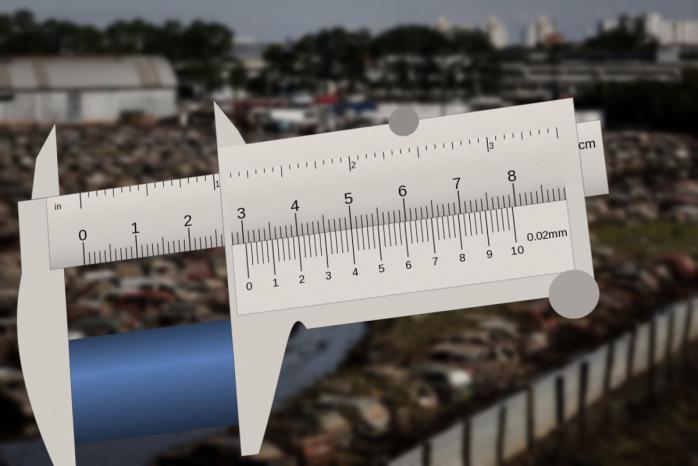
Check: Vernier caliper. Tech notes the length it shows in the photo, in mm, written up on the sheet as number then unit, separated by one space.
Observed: 30.4 mm
